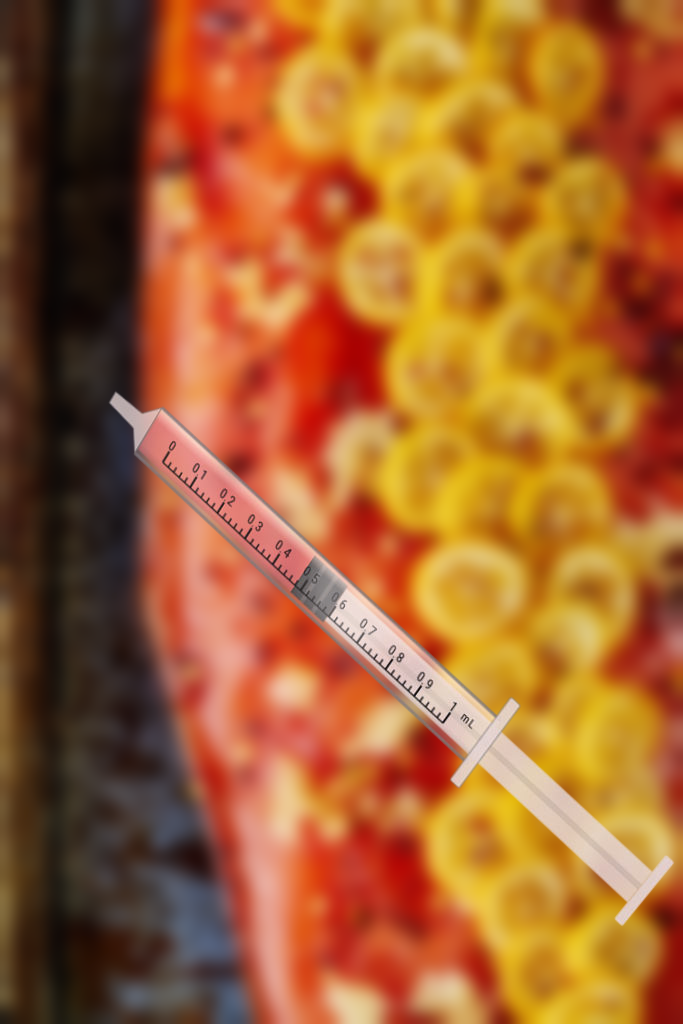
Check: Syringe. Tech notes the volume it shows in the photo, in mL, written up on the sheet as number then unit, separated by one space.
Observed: 0.48 mL
